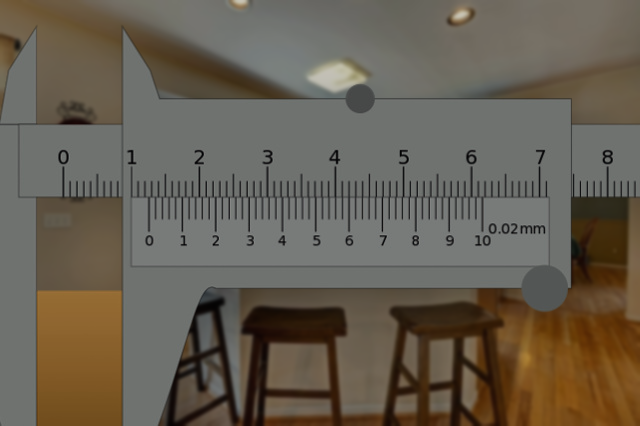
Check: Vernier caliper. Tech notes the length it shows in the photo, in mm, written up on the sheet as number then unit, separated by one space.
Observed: 12.6 mm
